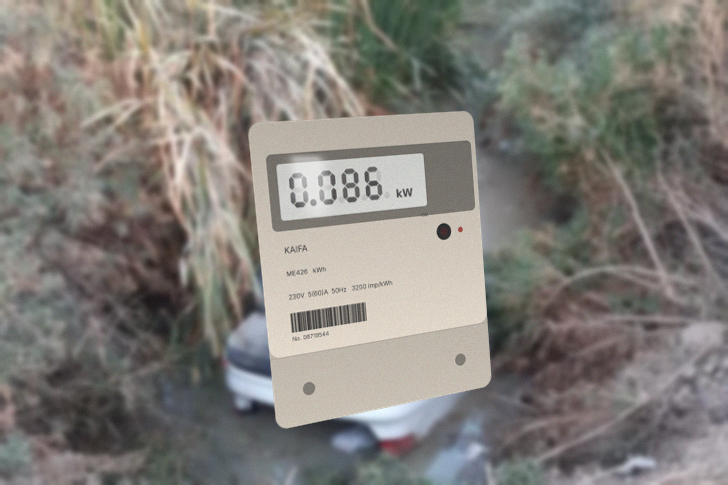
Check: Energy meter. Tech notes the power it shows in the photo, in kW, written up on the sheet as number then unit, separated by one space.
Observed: 0.086 kW
